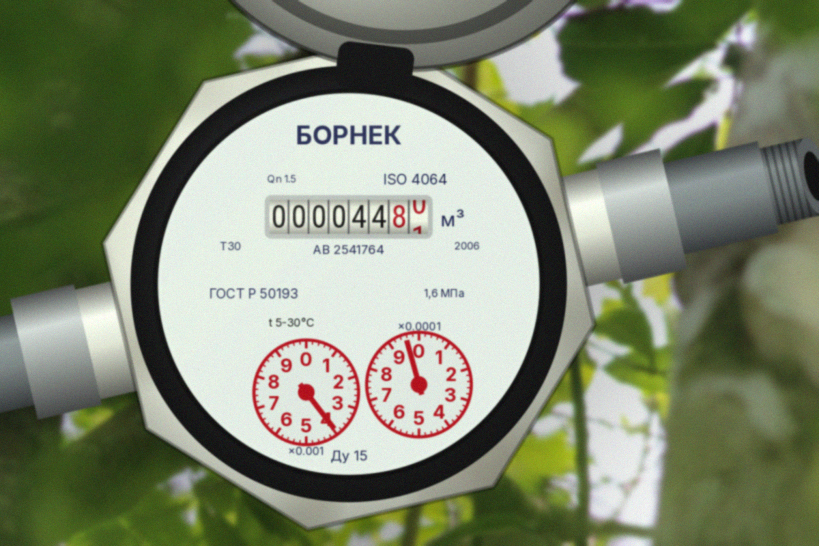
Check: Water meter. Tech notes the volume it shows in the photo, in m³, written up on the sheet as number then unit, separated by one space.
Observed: 44.8039 m³
